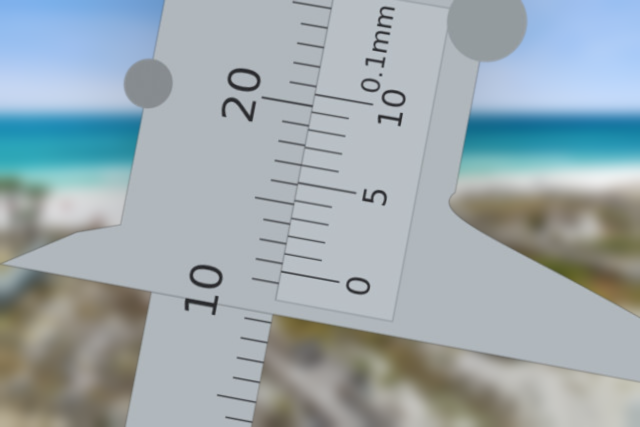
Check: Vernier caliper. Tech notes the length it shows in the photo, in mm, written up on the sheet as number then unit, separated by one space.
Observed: 11.6 mm
